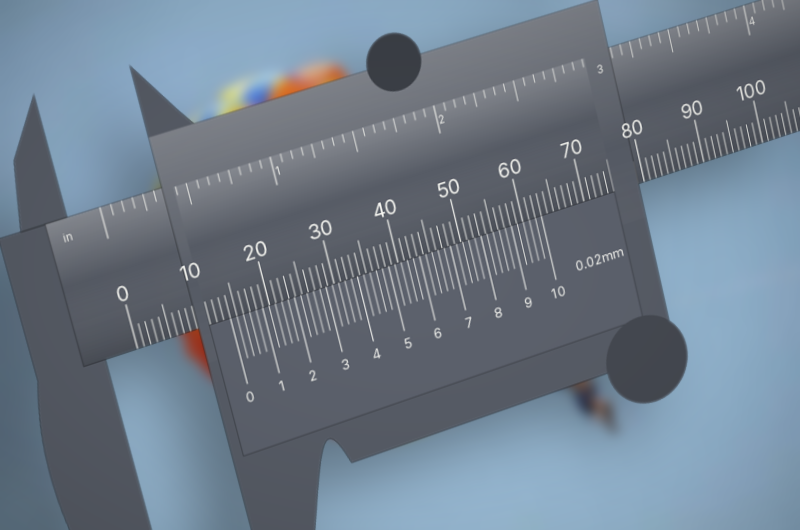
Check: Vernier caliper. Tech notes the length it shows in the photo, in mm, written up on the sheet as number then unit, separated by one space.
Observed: 14.0 mm
